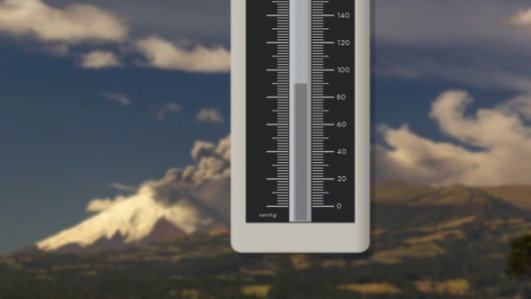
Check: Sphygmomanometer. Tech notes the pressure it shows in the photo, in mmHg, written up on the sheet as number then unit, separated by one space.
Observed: 90 mmHg
